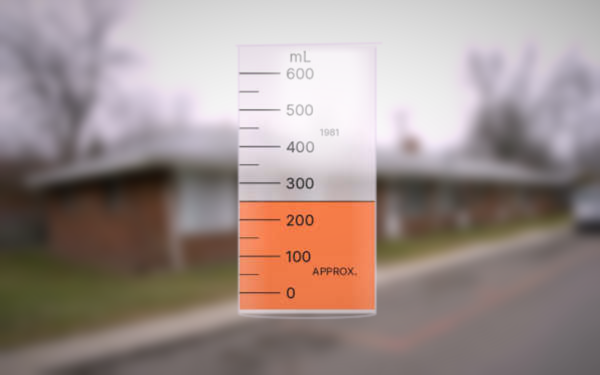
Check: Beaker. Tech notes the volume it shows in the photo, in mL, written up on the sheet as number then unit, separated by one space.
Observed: 250 mL
